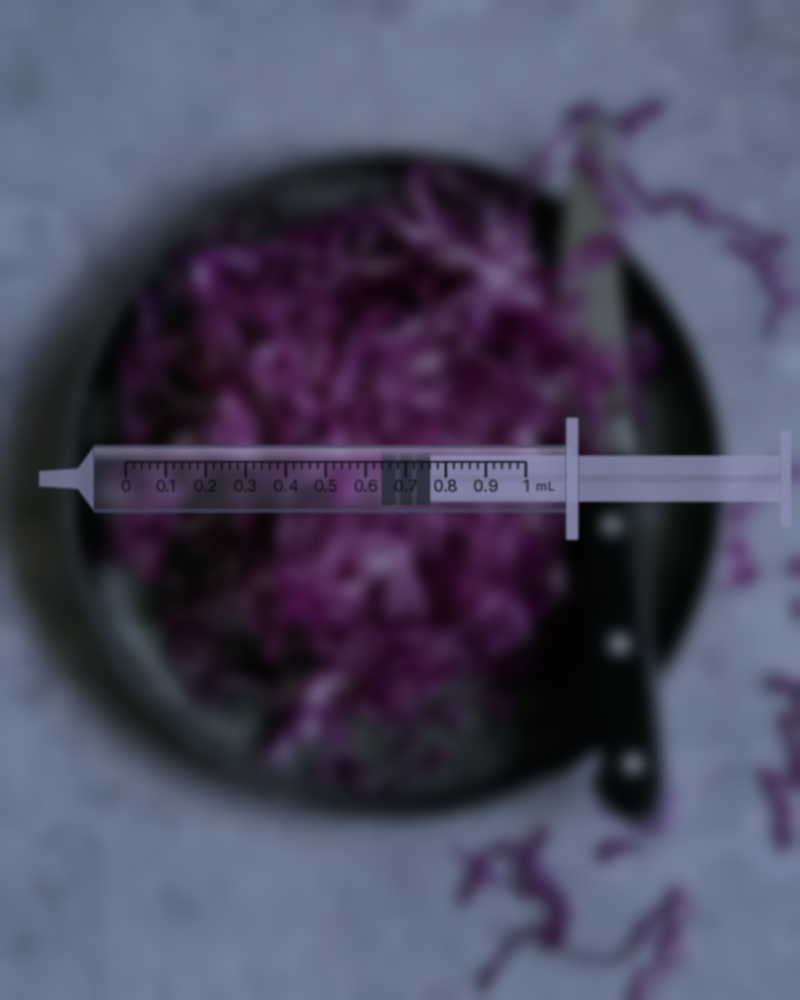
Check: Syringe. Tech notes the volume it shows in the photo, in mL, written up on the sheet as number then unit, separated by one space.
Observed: 0.64 mL
